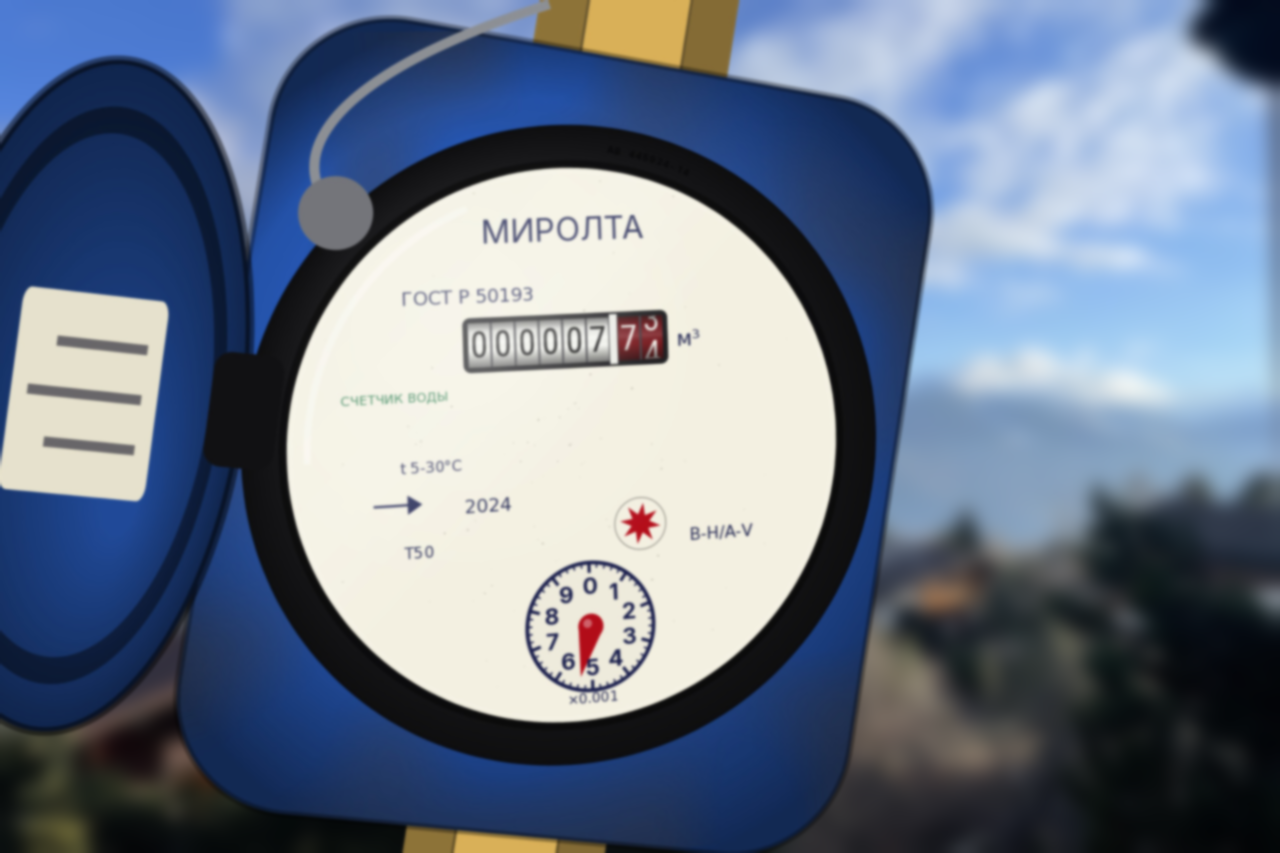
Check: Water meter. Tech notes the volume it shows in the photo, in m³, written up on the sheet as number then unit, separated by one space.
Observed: 7.735 m³
